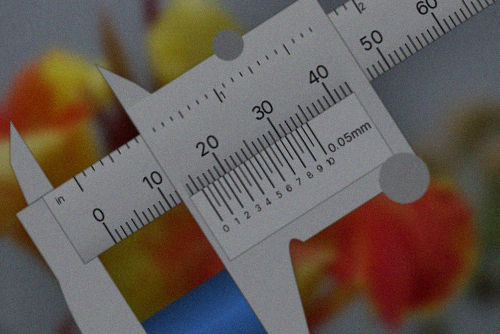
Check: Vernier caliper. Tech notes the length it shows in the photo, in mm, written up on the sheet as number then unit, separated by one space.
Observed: 15.6 mm
